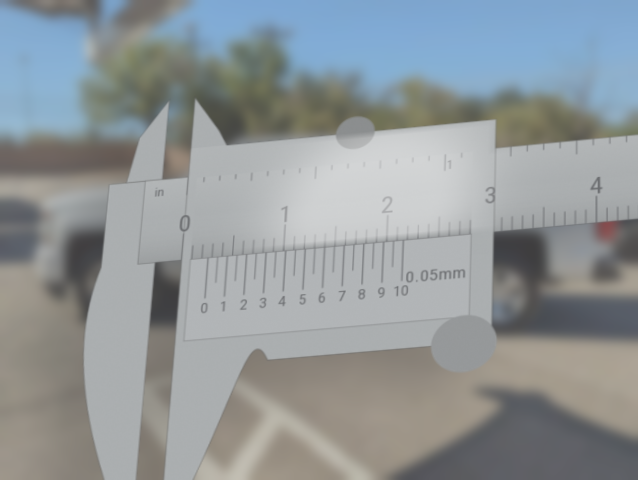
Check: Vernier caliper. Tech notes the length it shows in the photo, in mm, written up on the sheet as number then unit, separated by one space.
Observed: 2.6 mm
